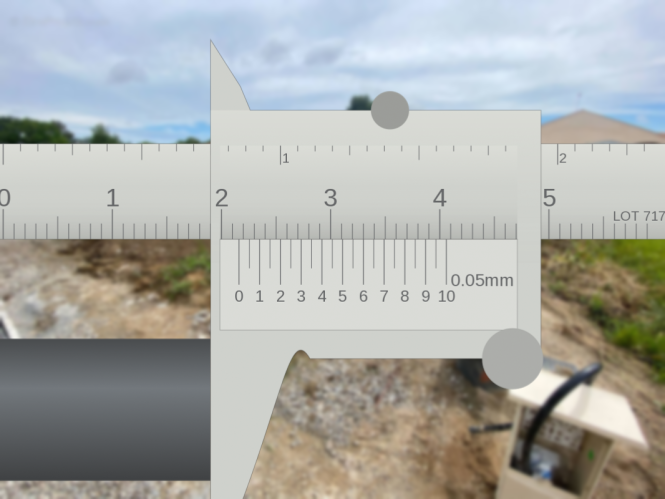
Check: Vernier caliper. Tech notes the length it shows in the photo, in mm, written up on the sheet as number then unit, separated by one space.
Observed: 21.6 mm
